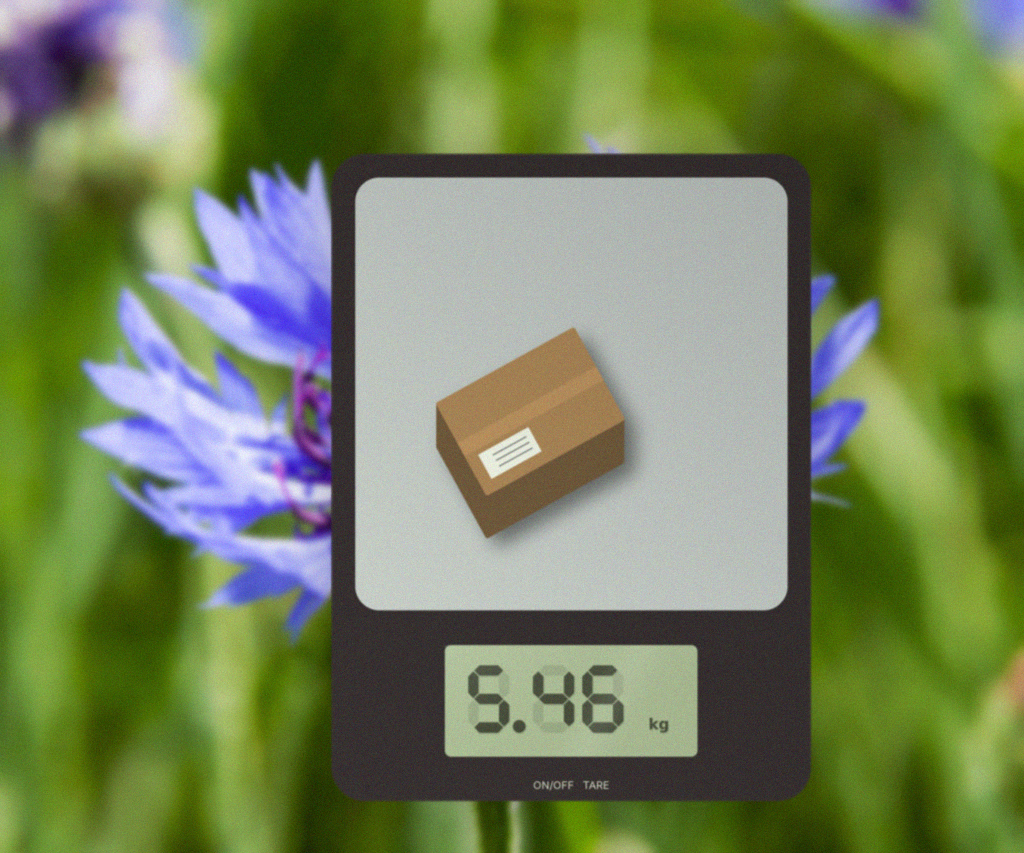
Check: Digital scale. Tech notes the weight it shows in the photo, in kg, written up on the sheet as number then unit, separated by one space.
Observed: 5.46 kg
